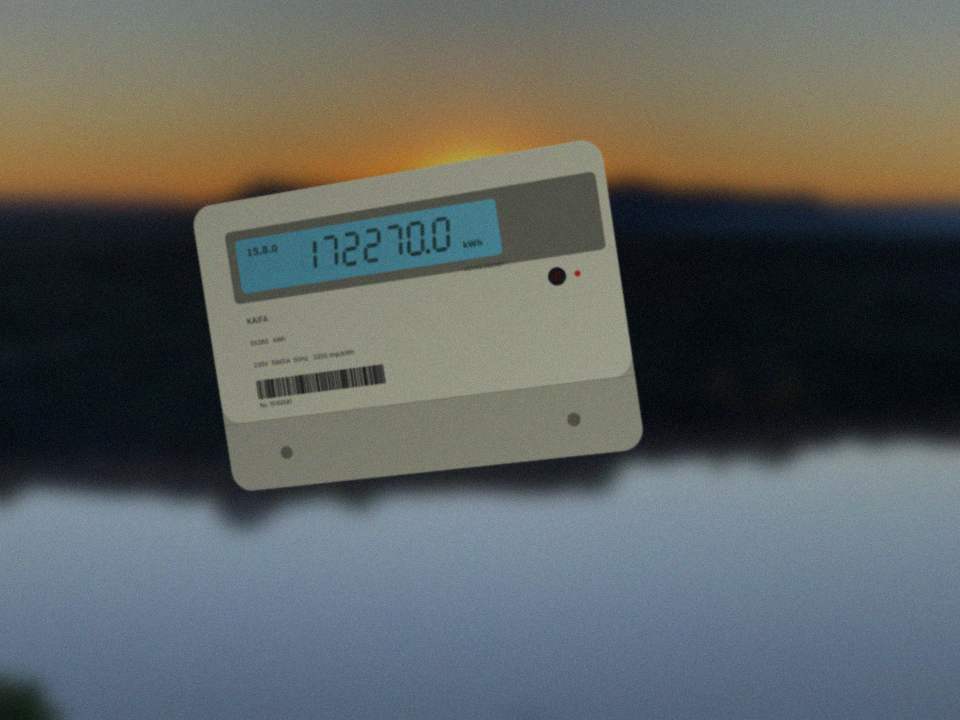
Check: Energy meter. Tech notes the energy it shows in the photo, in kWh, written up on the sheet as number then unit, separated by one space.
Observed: 172270.0 kWh
